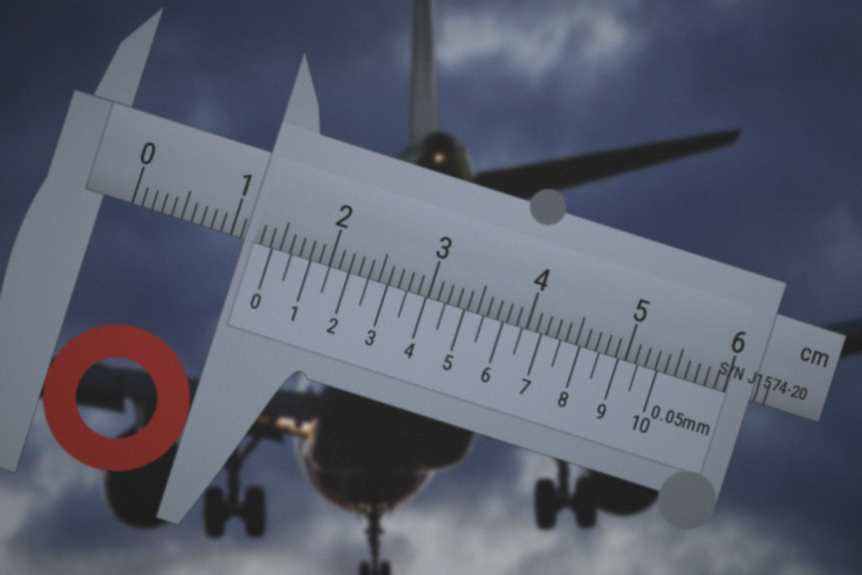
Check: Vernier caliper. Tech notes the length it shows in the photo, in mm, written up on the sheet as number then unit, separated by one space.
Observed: 14.2 mm
